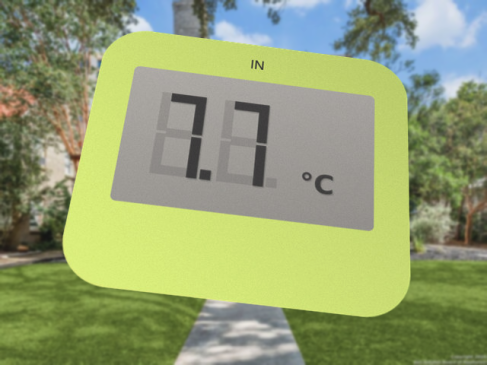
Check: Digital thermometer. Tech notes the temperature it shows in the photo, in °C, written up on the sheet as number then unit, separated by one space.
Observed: 7.7 °C
